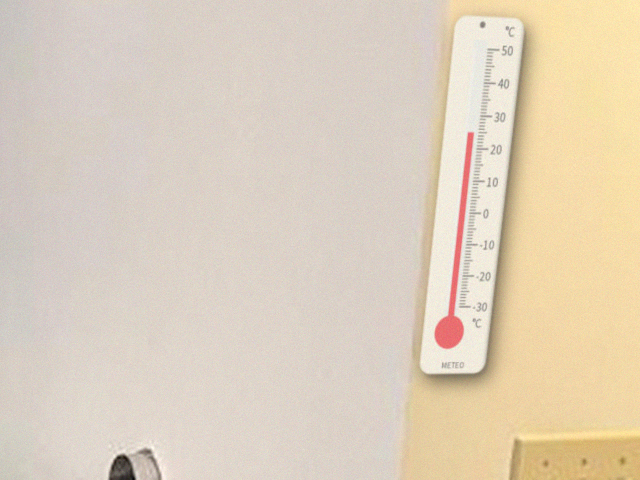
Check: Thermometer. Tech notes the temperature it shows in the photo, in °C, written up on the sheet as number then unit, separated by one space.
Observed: 25 °C
